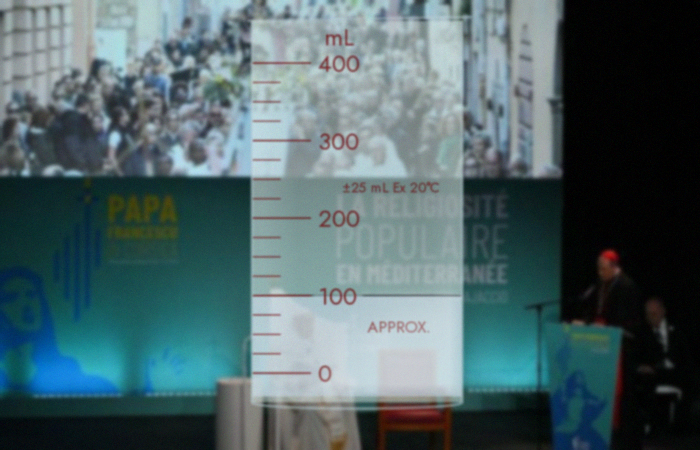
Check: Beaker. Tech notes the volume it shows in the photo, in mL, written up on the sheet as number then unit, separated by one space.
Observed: 100 mL
